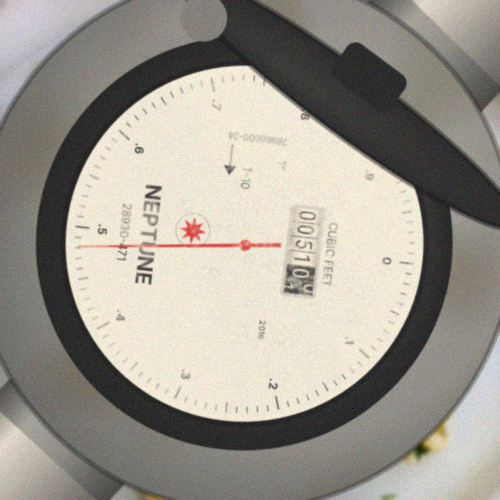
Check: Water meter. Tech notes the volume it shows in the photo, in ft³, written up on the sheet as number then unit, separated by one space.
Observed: 5100.48 ft³
